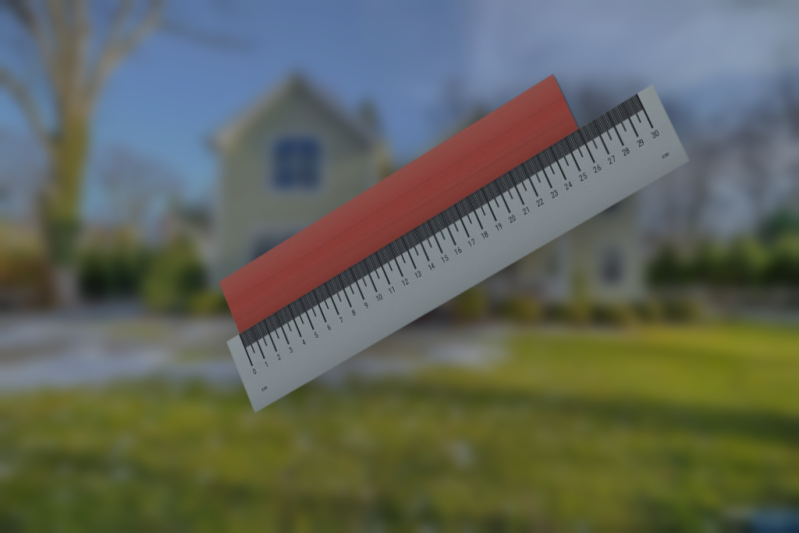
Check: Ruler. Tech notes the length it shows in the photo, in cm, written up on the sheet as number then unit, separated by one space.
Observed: 26 cm
